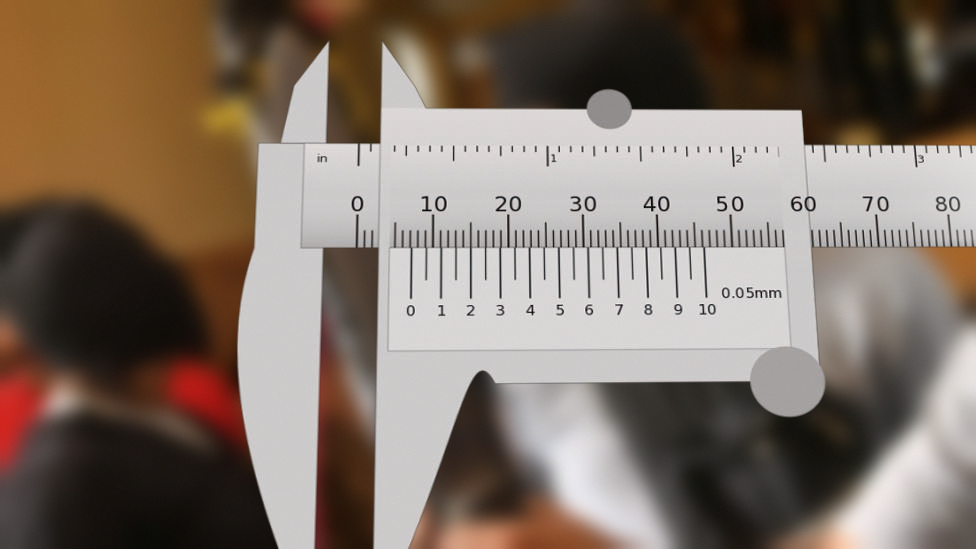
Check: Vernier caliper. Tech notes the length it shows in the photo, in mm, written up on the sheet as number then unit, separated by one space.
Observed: 7.2 mm
